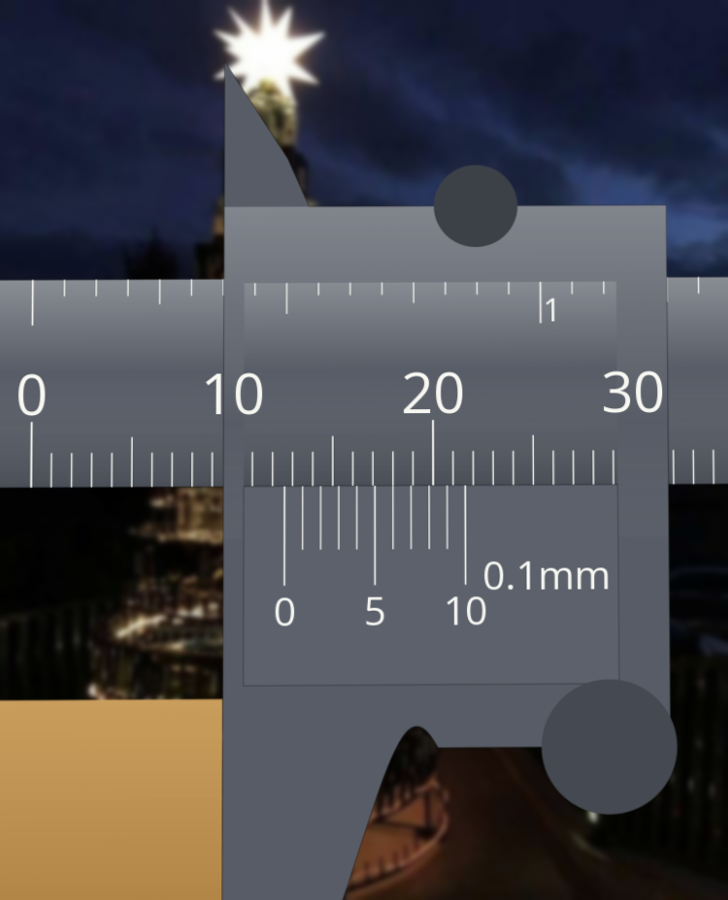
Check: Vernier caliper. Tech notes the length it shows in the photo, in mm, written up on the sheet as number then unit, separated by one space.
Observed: 12.6 mm
